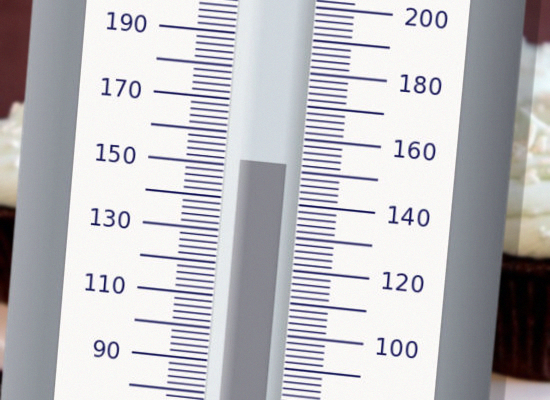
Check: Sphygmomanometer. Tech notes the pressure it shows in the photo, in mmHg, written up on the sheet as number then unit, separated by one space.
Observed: 152 mmHg
